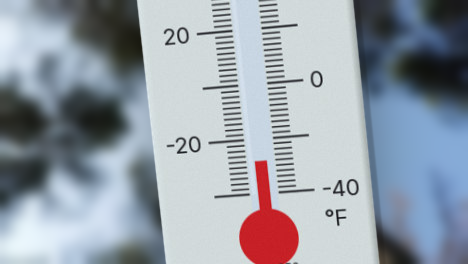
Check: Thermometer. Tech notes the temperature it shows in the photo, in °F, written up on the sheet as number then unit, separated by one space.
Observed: -28 °F
